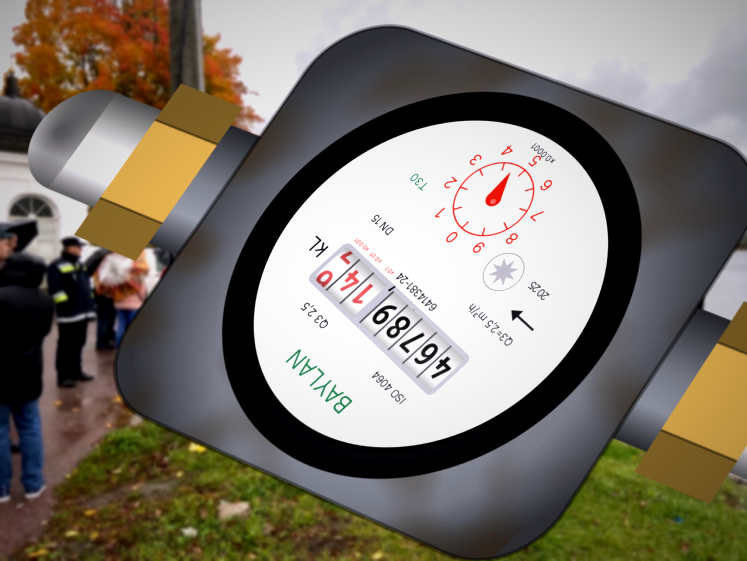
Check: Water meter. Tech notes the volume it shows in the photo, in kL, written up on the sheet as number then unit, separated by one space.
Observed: 46789.1464 kL
